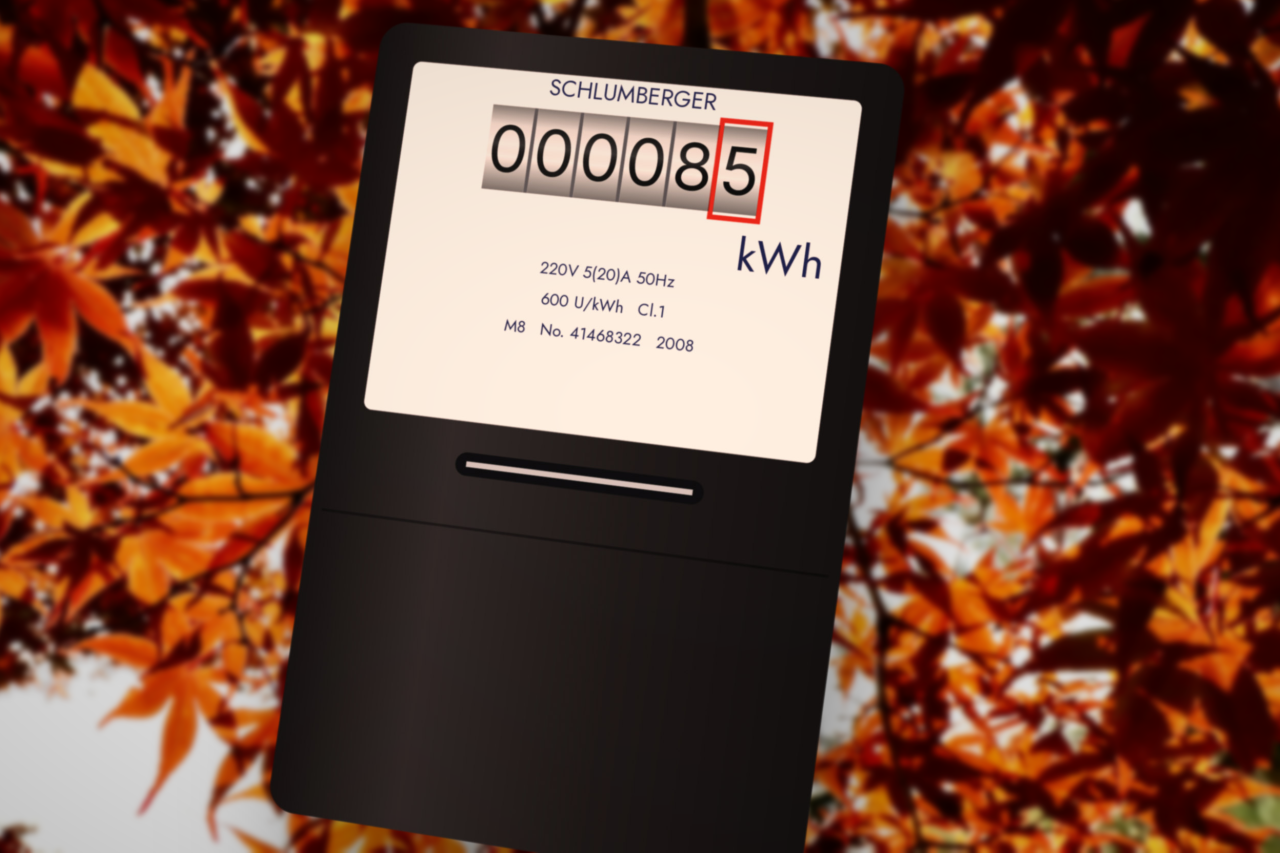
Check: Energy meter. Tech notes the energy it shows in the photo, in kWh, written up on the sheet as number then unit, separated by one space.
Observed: 8.5 kWh
